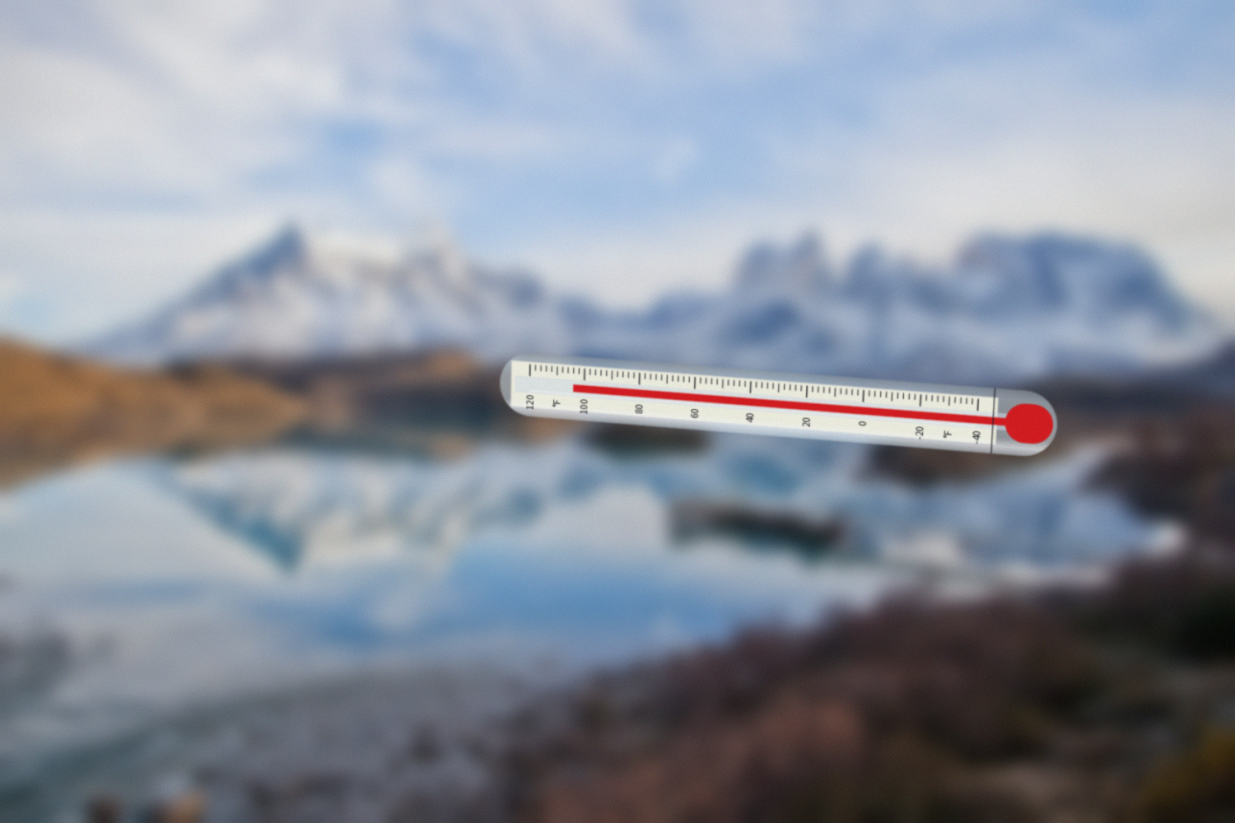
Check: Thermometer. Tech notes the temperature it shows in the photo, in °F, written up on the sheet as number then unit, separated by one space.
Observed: 104 °F
